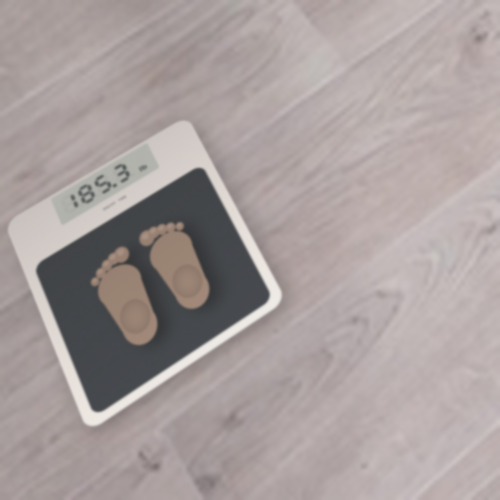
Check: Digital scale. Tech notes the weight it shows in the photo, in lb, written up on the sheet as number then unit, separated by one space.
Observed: 185.3 lb
